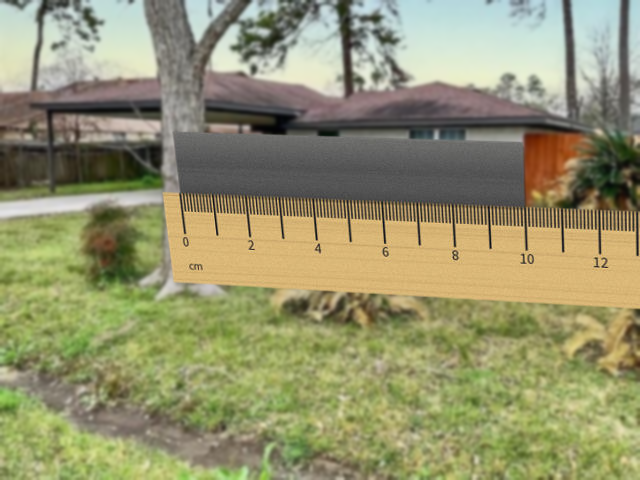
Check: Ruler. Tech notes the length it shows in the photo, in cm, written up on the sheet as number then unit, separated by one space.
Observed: 10 cm
